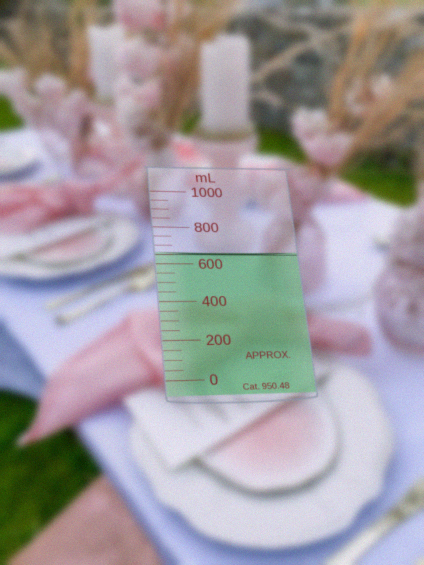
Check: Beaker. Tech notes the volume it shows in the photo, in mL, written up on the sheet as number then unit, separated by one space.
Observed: 650 mL
